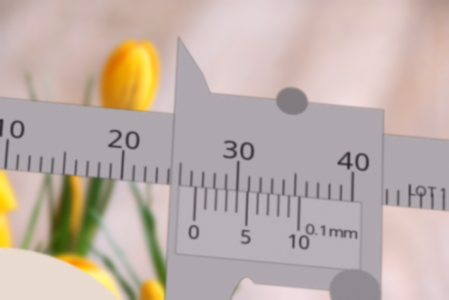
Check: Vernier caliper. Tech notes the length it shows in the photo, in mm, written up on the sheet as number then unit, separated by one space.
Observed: 26.4 mm
